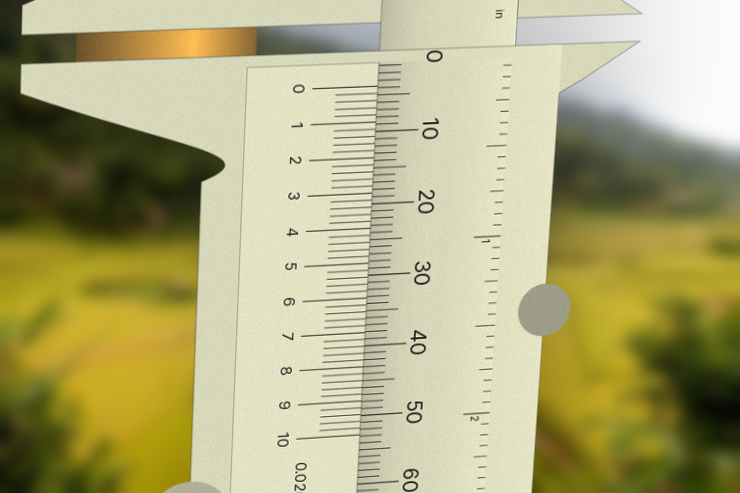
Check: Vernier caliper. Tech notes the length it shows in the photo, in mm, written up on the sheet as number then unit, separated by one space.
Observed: 3.8 mm
